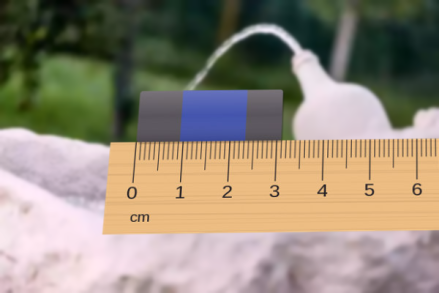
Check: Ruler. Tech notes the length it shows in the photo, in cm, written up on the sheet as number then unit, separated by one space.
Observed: 3.1 cm
